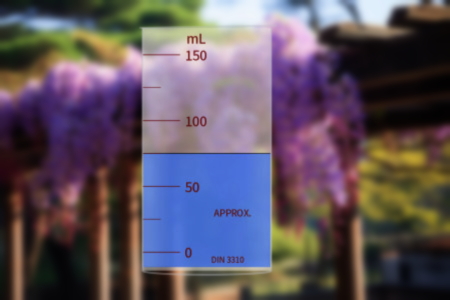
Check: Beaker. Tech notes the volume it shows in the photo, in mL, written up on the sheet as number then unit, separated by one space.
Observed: 75 mL
